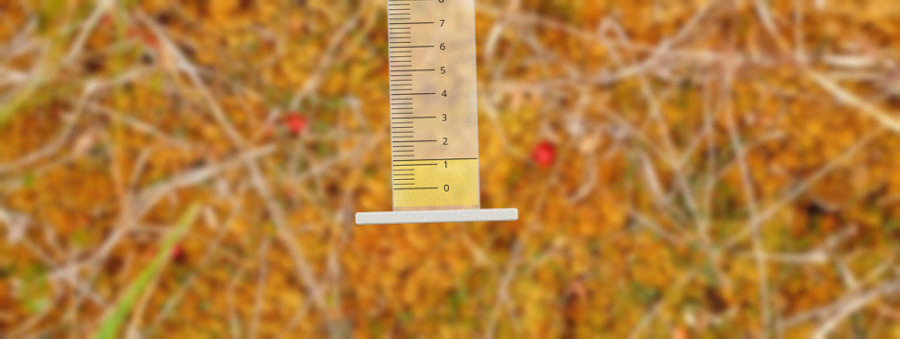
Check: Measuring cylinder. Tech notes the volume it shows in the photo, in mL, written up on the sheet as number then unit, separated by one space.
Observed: 1.2 mL
